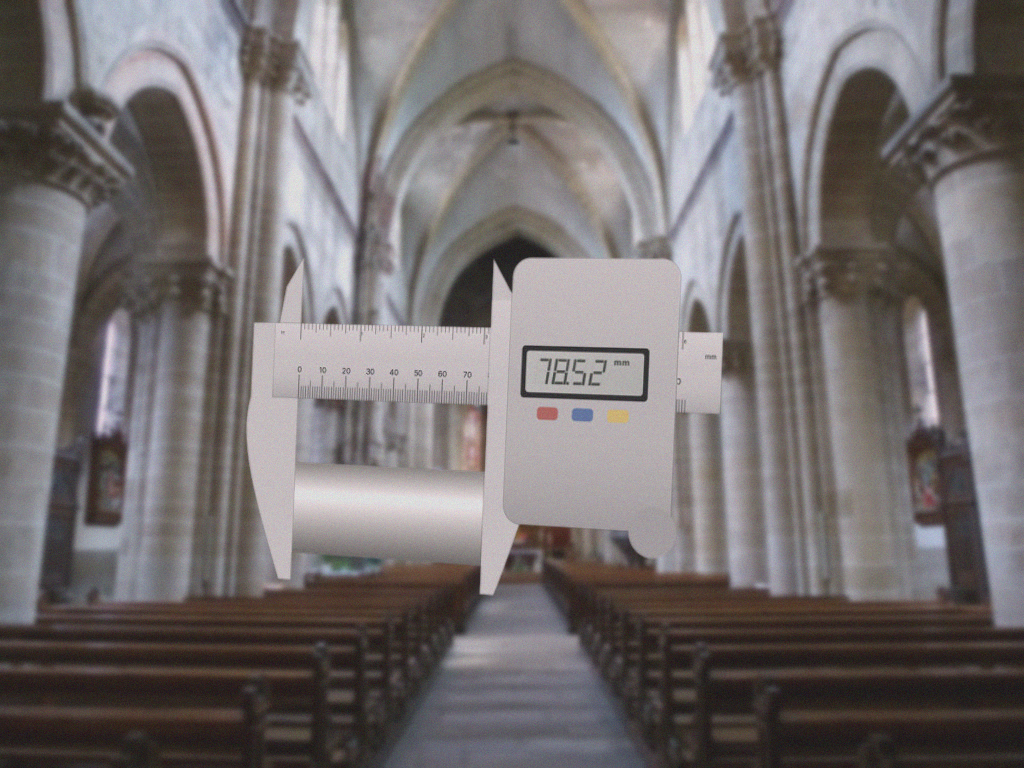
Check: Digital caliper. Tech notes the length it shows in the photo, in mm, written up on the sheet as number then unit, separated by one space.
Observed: 78.52 mm
